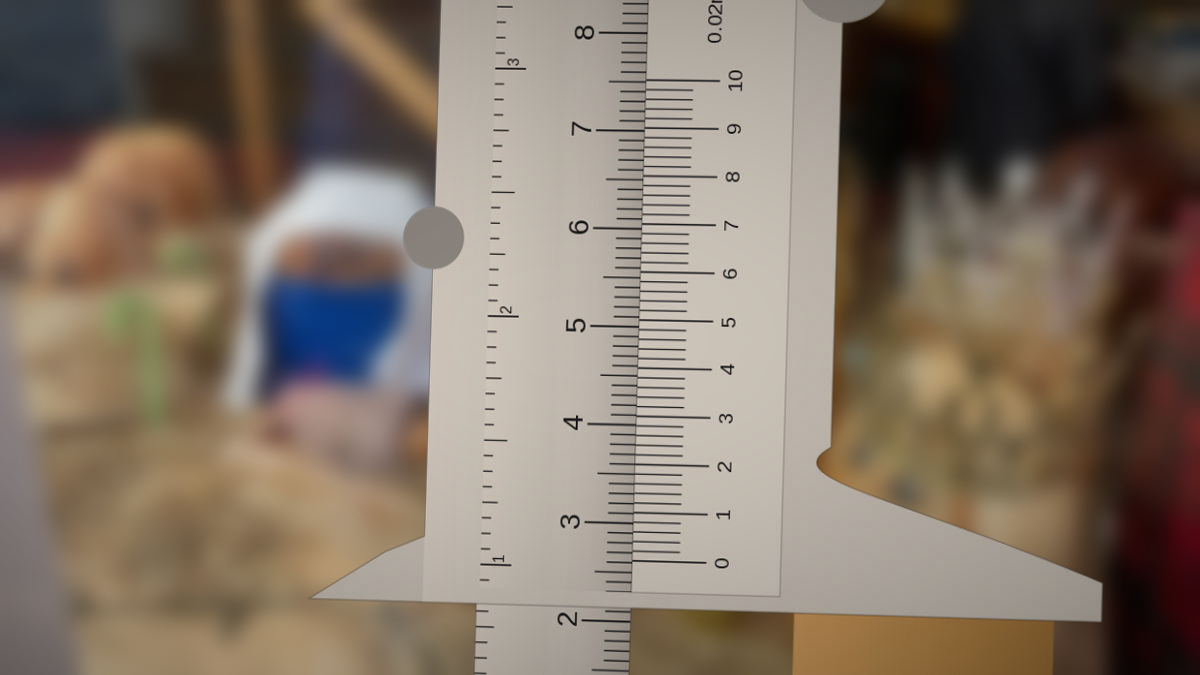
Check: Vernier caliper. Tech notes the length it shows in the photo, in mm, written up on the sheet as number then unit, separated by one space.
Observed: 26.2 mm
